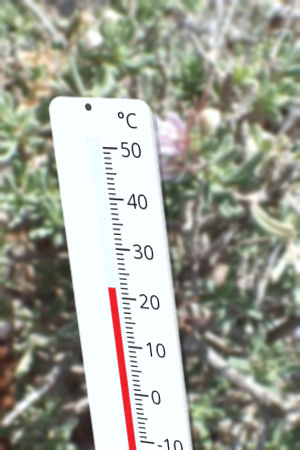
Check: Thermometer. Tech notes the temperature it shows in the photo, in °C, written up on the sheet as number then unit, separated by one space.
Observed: 22 °C
